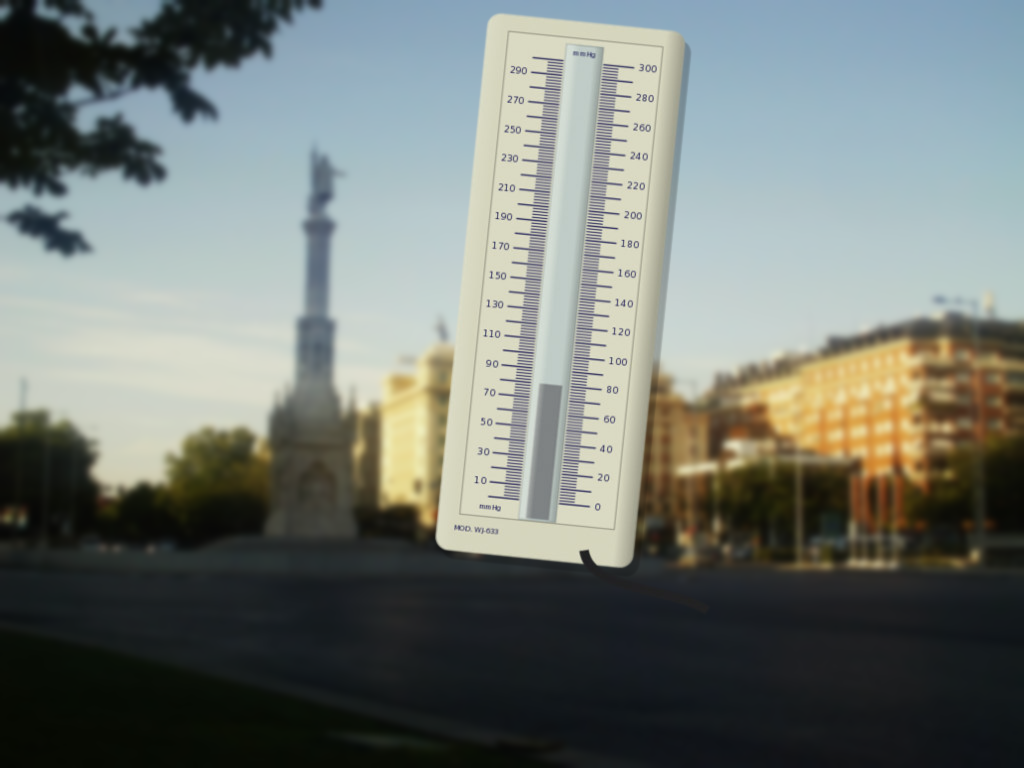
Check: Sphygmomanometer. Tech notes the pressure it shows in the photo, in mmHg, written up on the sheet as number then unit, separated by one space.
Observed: 80 mmHg
